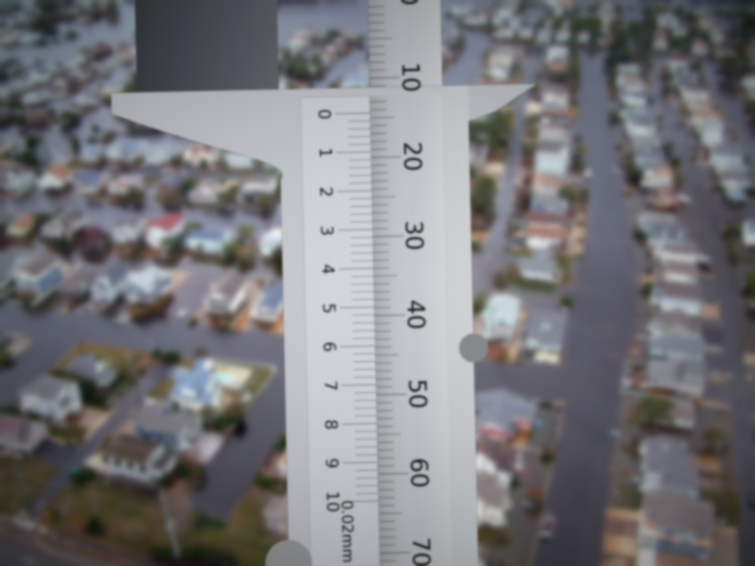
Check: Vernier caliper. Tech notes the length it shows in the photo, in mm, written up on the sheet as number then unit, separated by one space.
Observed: 14.4 mm
